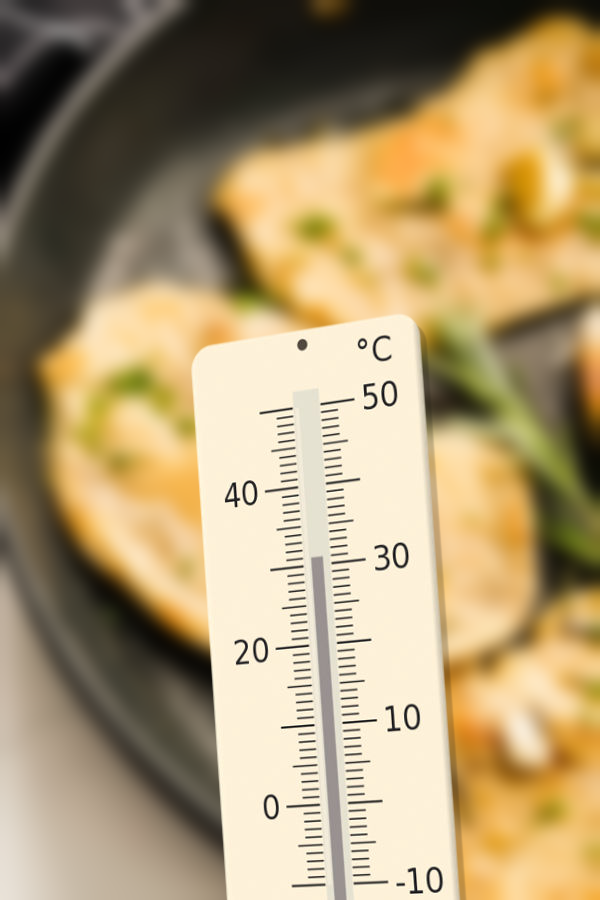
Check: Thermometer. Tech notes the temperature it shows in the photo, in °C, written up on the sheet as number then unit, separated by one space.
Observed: 31 °C
